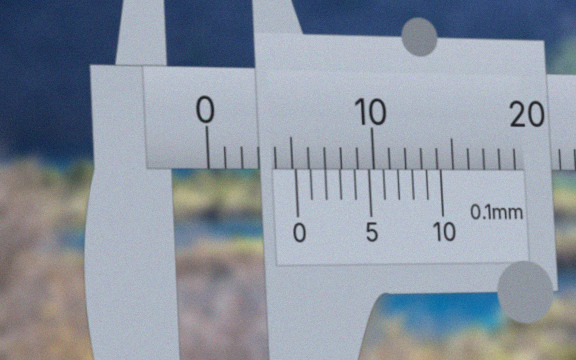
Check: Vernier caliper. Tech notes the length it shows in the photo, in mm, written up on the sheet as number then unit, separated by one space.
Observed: 5.2 mm
